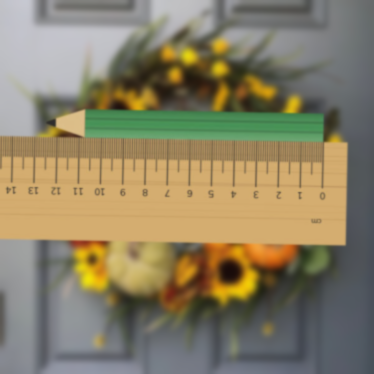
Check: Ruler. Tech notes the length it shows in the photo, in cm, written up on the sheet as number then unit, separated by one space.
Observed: 12.5 cm
